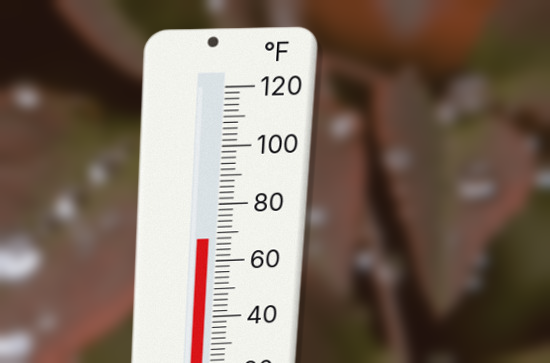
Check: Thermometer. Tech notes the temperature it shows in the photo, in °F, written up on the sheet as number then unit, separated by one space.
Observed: 68 °F
